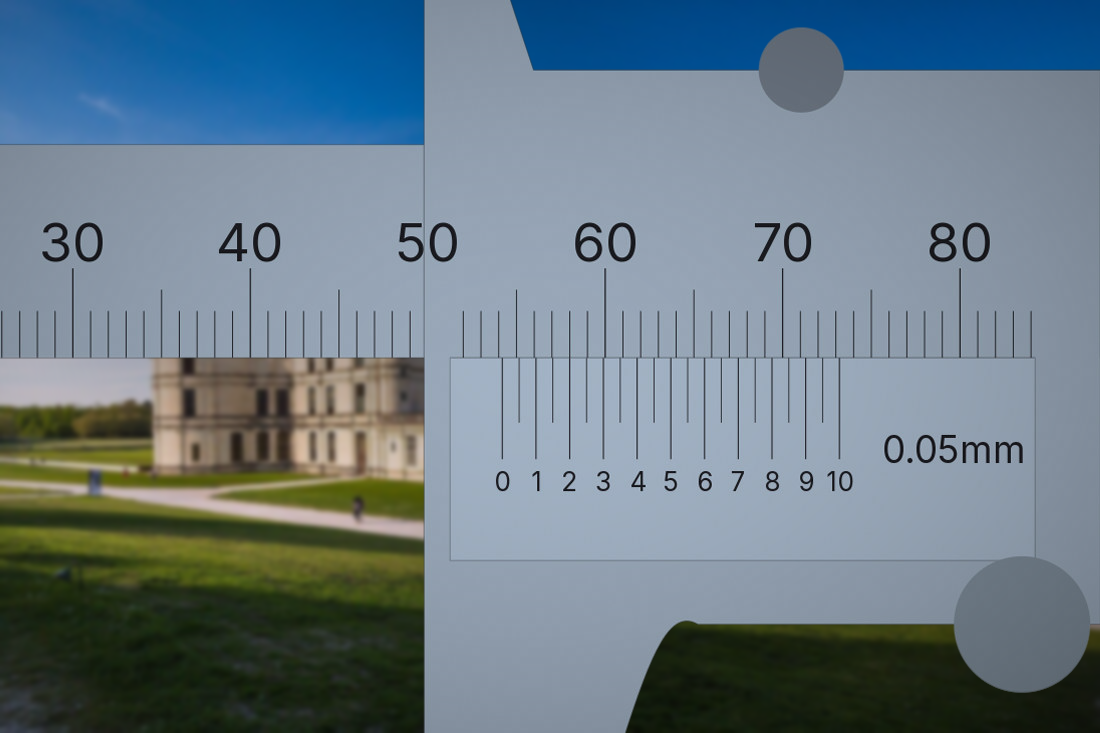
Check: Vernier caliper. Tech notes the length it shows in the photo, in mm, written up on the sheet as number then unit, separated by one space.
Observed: 54.2 mm
